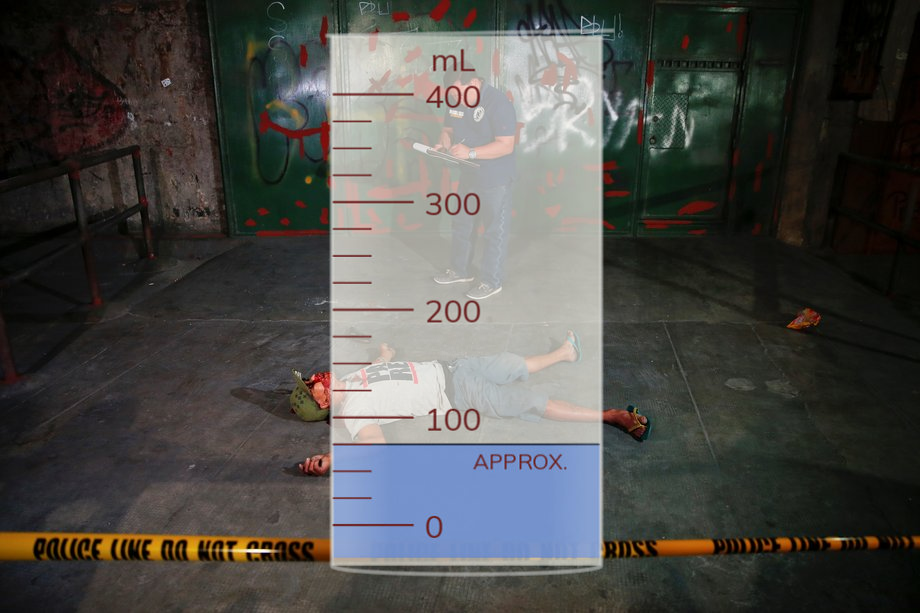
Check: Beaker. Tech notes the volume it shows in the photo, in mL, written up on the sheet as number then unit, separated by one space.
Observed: 75 mL
